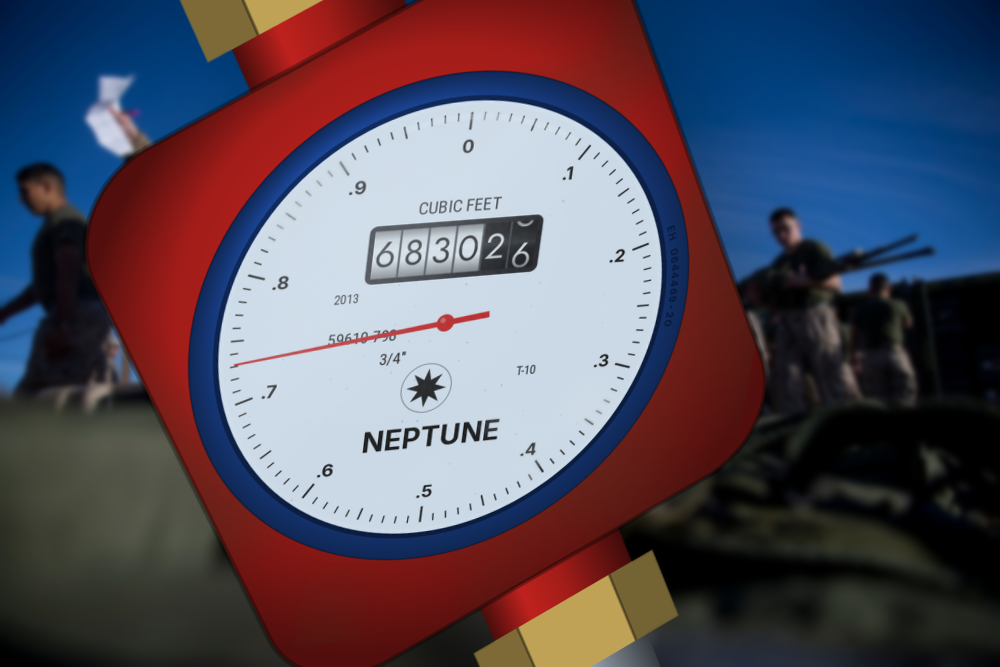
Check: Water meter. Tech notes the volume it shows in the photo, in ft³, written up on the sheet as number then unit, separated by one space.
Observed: 683025.73 ft³
